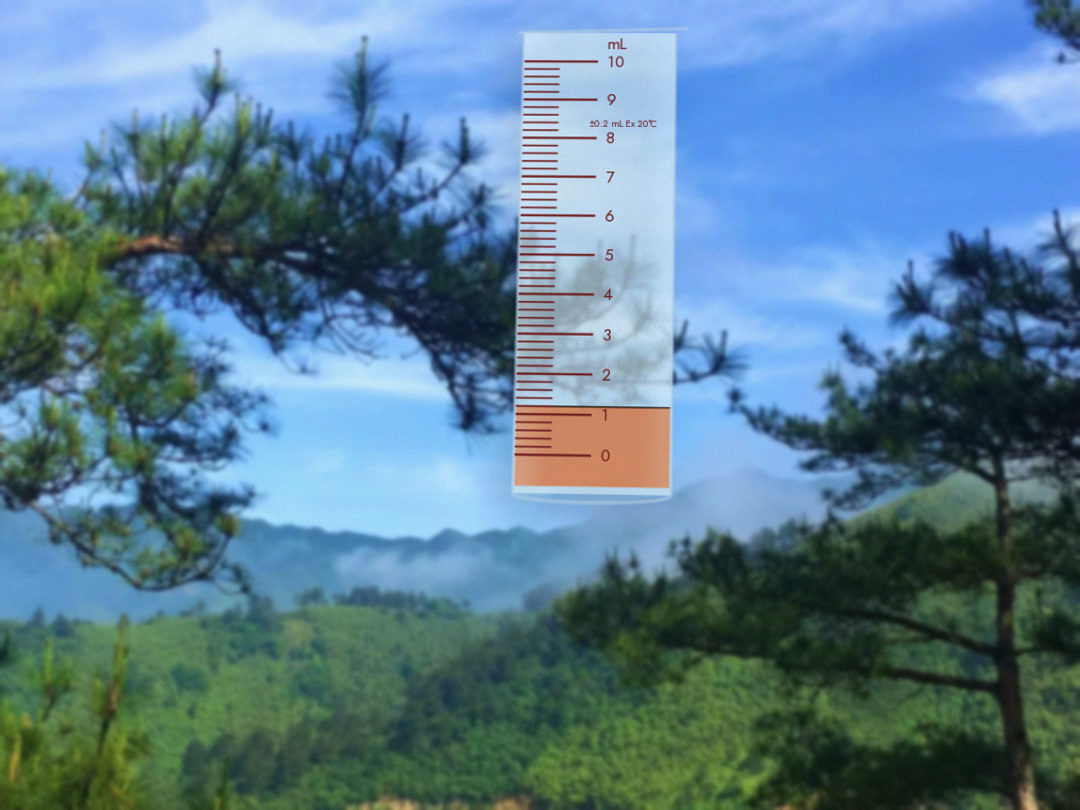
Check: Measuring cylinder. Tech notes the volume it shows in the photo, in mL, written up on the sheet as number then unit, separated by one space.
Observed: 1.2 mL
